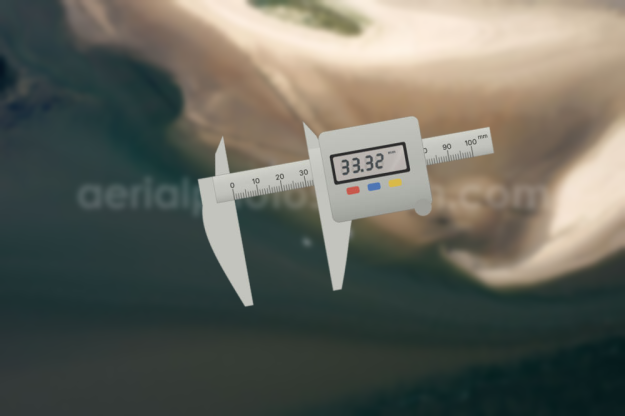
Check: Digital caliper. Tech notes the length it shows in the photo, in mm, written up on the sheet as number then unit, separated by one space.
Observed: 33.32 mm
